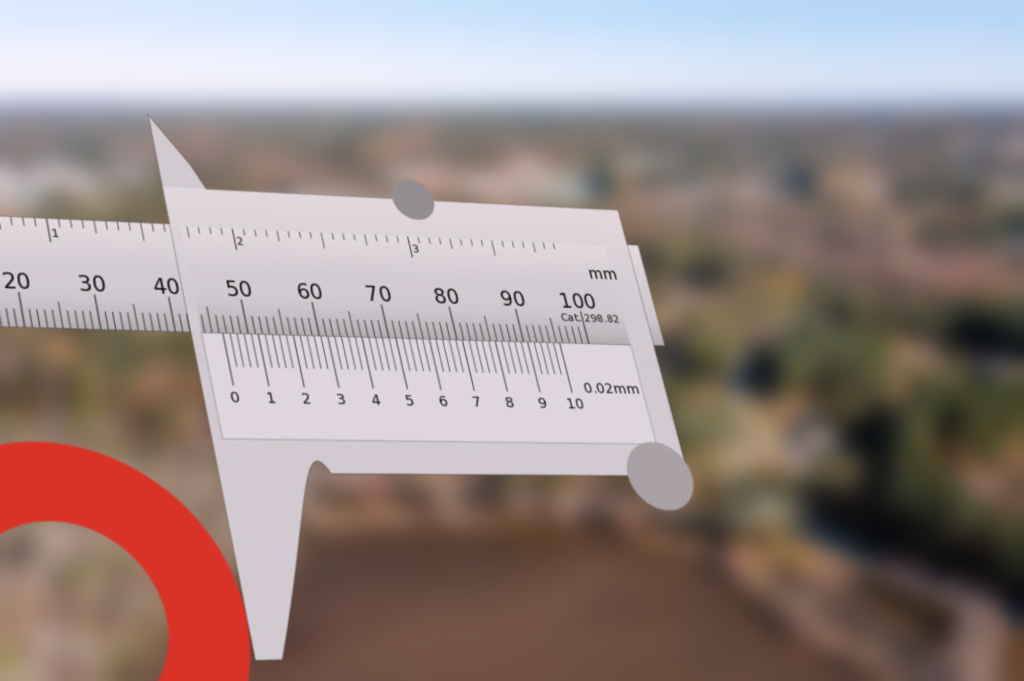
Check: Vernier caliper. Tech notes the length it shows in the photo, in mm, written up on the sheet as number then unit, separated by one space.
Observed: 46.5 mm
